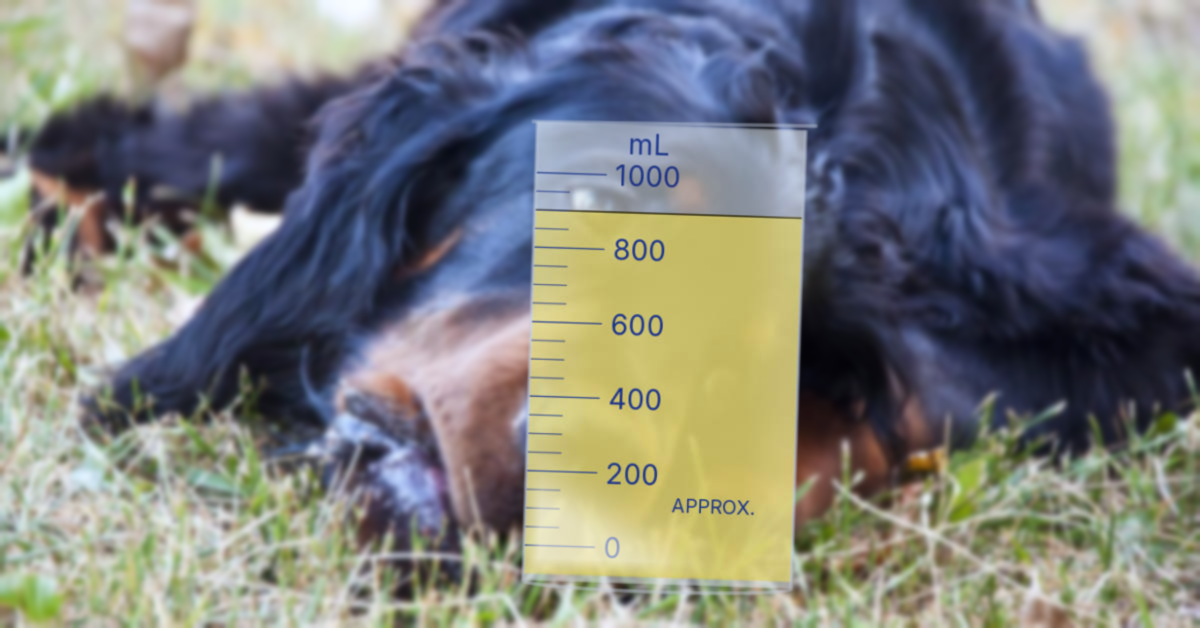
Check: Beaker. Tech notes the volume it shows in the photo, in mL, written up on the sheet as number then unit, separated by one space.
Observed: 900 mL
